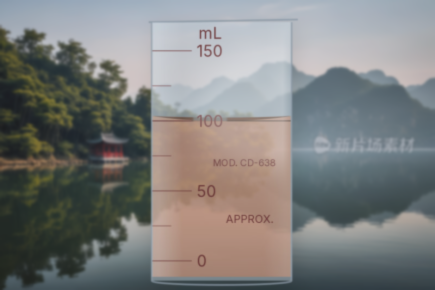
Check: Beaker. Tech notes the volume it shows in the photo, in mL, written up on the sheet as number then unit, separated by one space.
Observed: 100 mL
